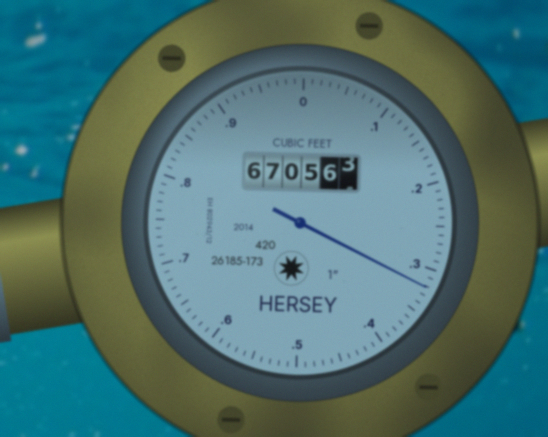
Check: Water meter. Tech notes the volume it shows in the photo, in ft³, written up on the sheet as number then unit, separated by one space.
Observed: 670563.32 ft³
